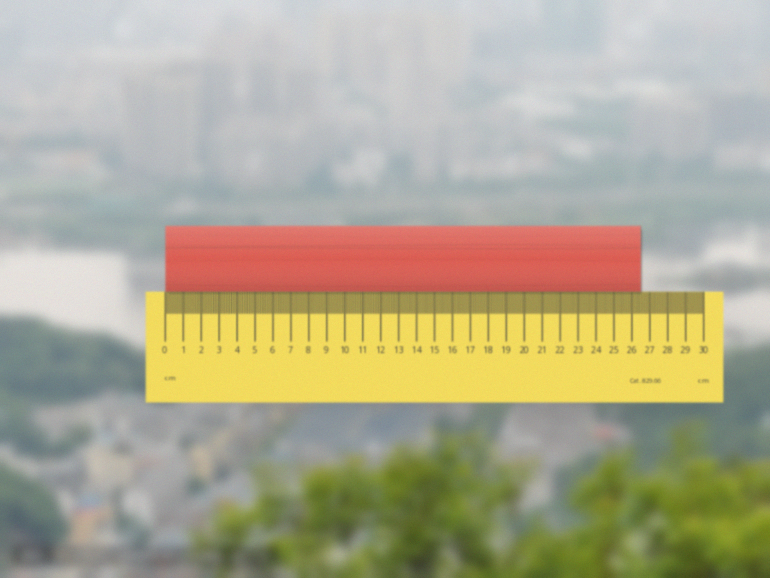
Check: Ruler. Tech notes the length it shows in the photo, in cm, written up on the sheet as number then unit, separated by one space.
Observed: 26.5 cm
